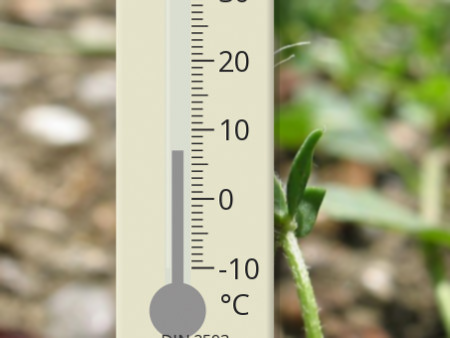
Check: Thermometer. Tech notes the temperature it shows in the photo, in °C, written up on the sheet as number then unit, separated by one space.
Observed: 7 °C
